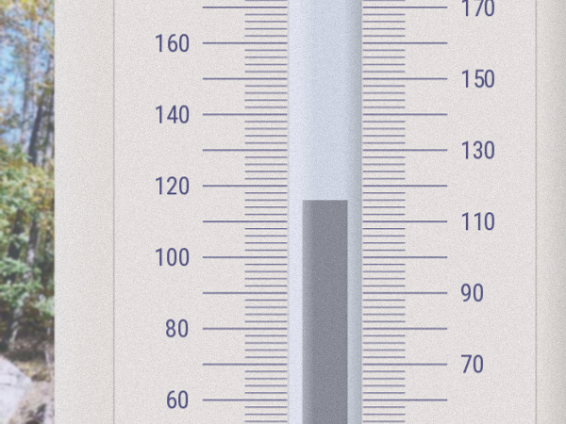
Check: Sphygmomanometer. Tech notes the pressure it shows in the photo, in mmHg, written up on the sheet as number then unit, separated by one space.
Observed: 116 mmHg
